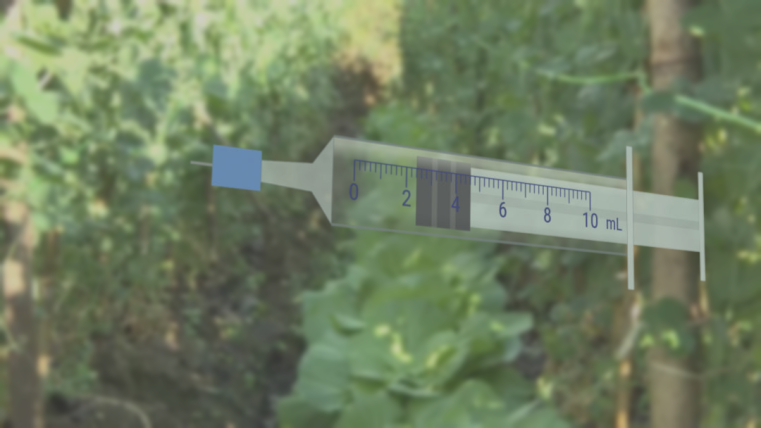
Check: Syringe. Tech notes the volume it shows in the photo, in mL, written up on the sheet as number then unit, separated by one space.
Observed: 2.4 mL
